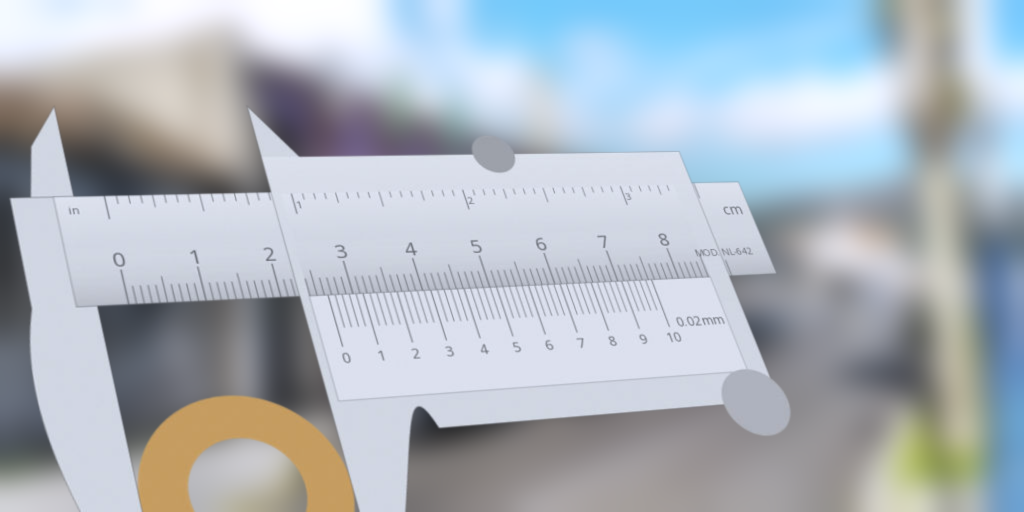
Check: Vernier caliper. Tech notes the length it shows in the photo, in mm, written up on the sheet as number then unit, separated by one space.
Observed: 26.5 mm
